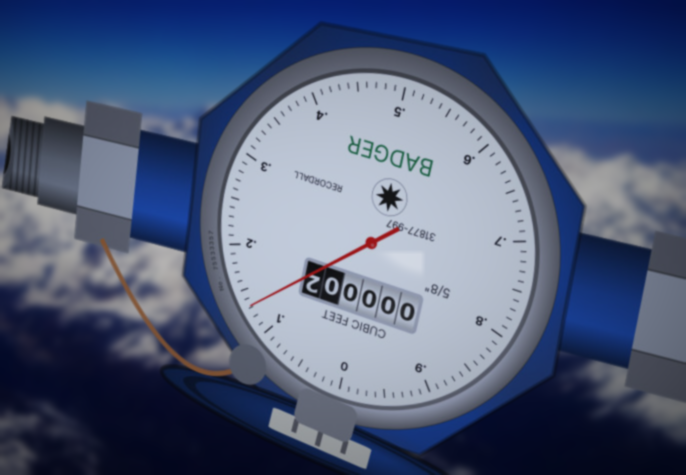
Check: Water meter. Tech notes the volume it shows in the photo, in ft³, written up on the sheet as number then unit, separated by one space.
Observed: 2.13 ft³
